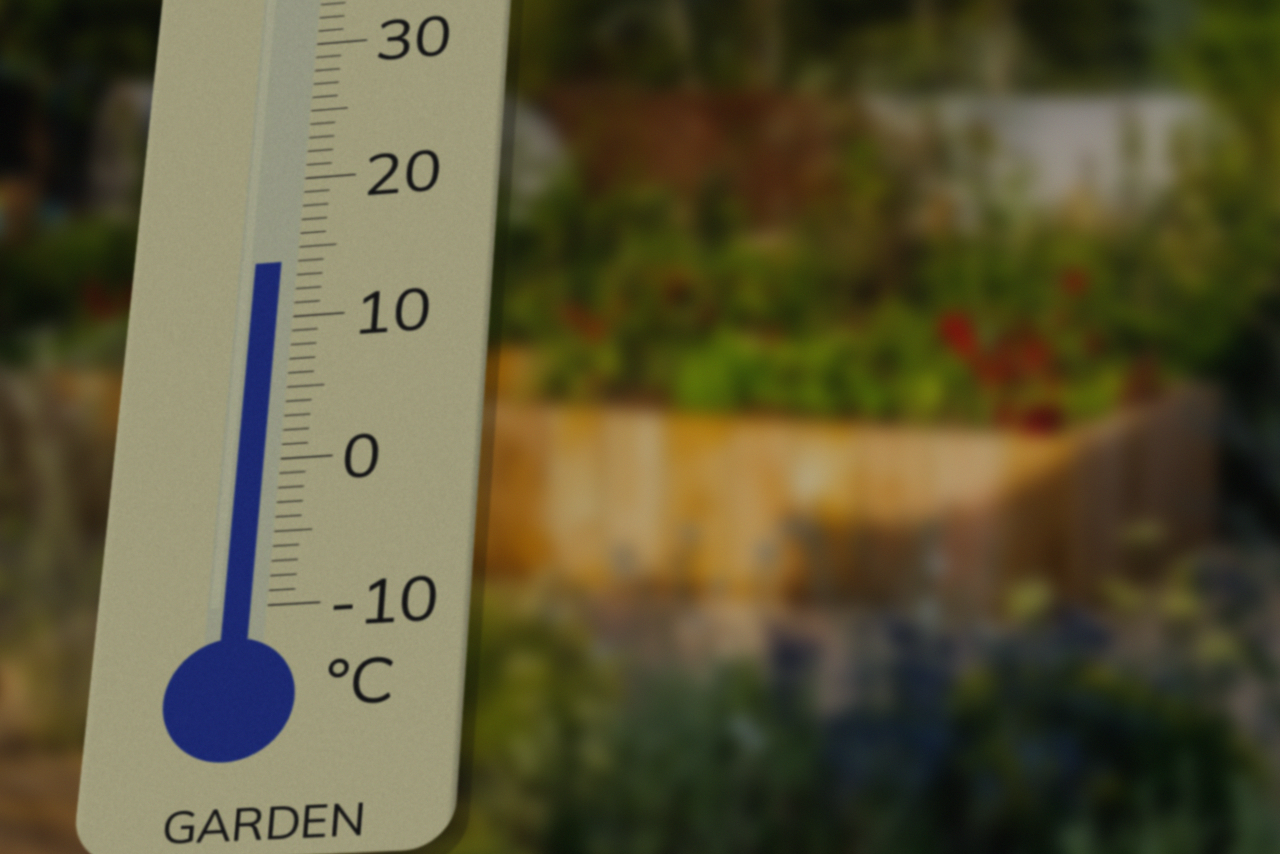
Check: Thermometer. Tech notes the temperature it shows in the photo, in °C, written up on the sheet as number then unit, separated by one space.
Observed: 14 °C
